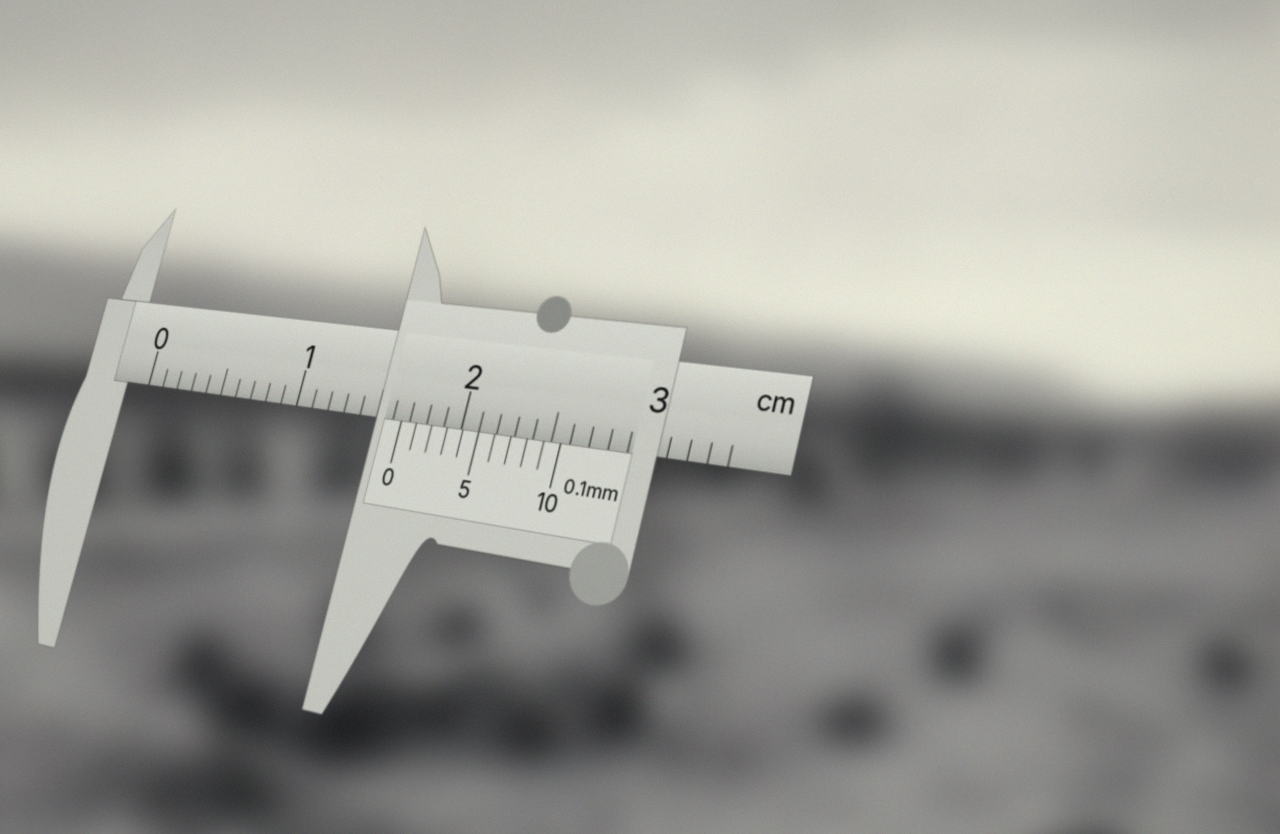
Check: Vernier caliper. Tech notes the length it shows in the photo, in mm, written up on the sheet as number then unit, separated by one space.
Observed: 16.5 mm
